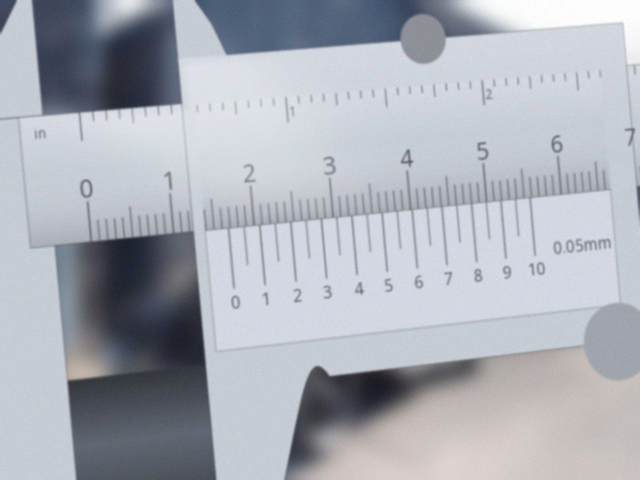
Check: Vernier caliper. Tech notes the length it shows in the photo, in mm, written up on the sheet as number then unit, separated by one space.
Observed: 16.8 mm
